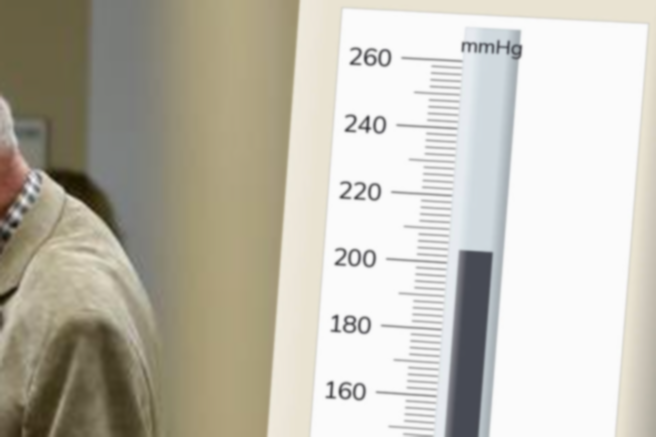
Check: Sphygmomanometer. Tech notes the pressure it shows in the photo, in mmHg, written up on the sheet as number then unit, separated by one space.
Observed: 204 mmHg
